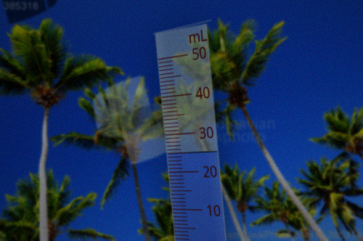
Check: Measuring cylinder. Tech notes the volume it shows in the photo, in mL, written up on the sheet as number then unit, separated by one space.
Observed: 25 mL
